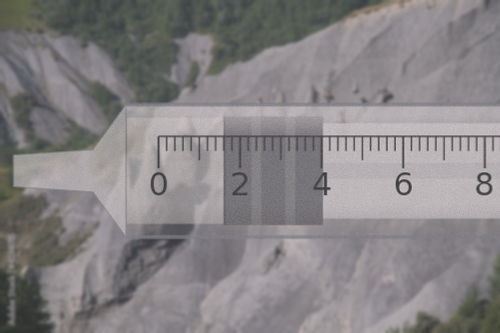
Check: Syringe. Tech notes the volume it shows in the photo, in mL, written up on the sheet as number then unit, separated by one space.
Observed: 1.6 mL
